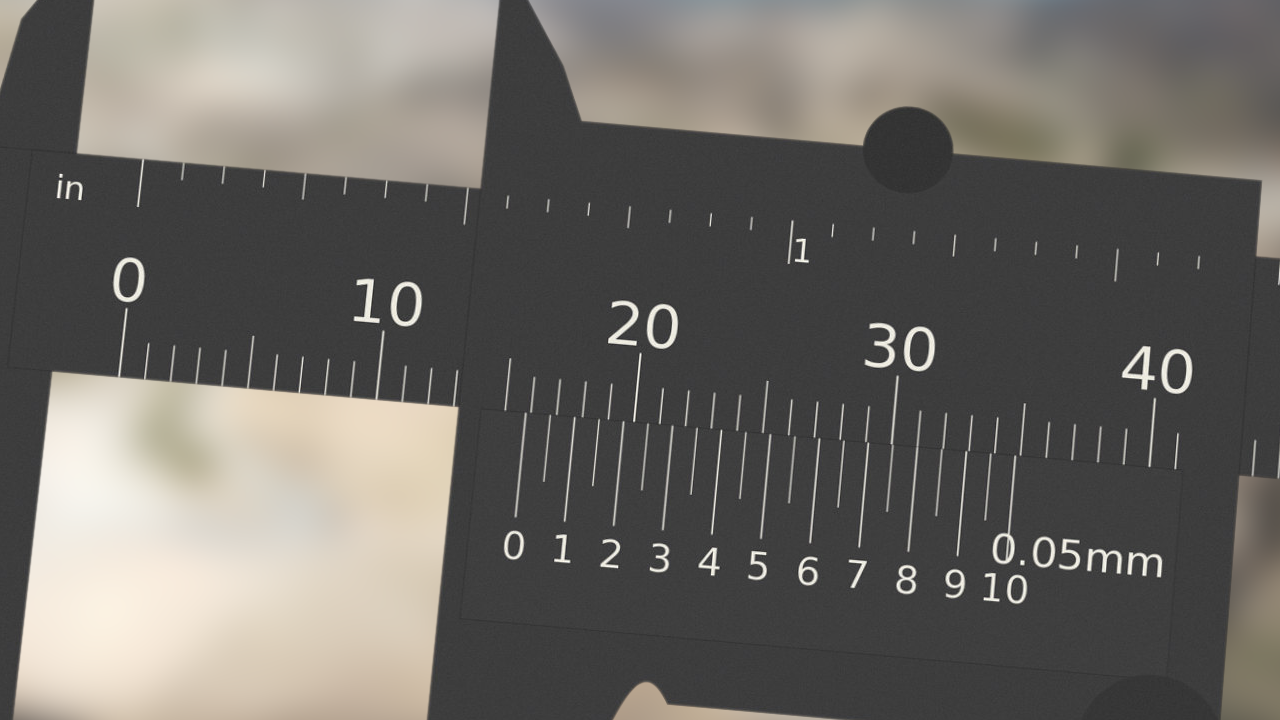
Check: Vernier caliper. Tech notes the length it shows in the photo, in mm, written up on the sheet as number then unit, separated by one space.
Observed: 15.80 mm
